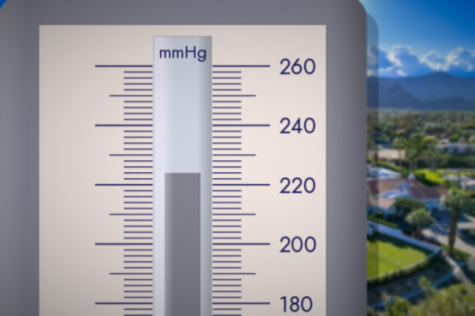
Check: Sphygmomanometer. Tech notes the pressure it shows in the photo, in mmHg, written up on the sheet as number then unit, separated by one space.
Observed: 224 mmHg
